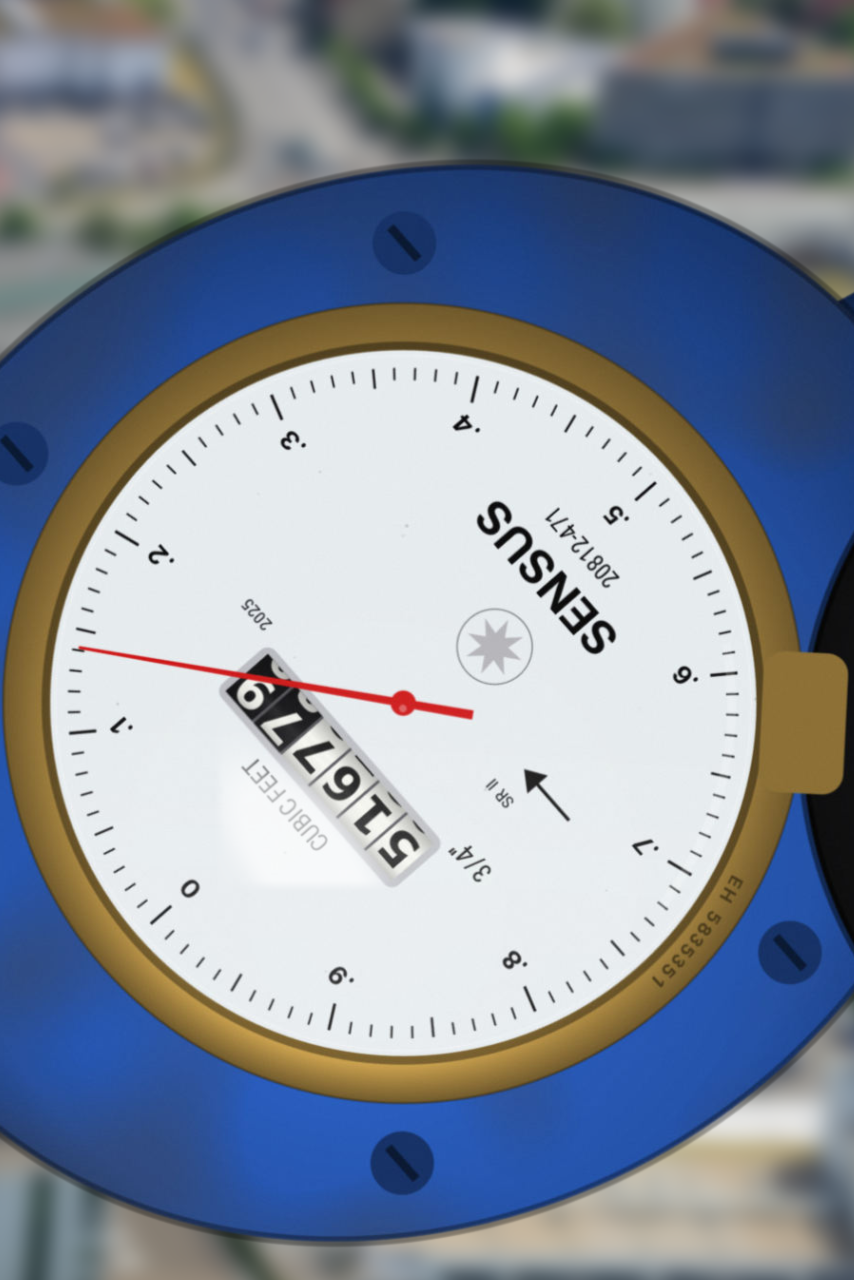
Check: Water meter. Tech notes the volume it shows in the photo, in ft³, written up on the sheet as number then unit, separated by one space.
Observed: 516779.14 ft³
